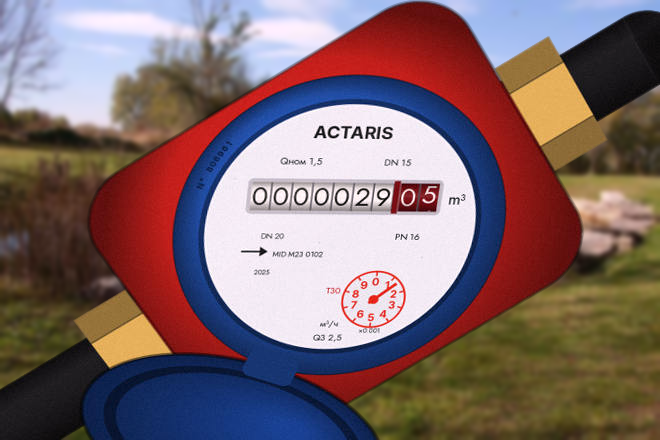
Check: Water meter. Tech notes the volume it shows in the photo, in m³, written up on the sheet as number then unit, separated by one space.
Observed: 29.051 m³
